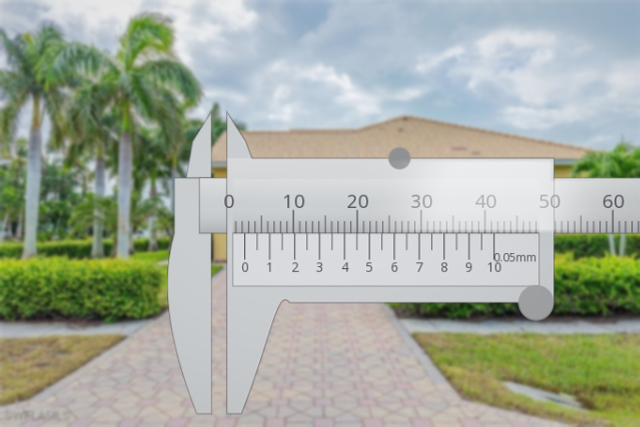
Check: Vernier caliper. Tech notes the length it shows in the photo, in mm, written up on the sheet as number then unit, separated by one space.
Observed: 2.4 mm
